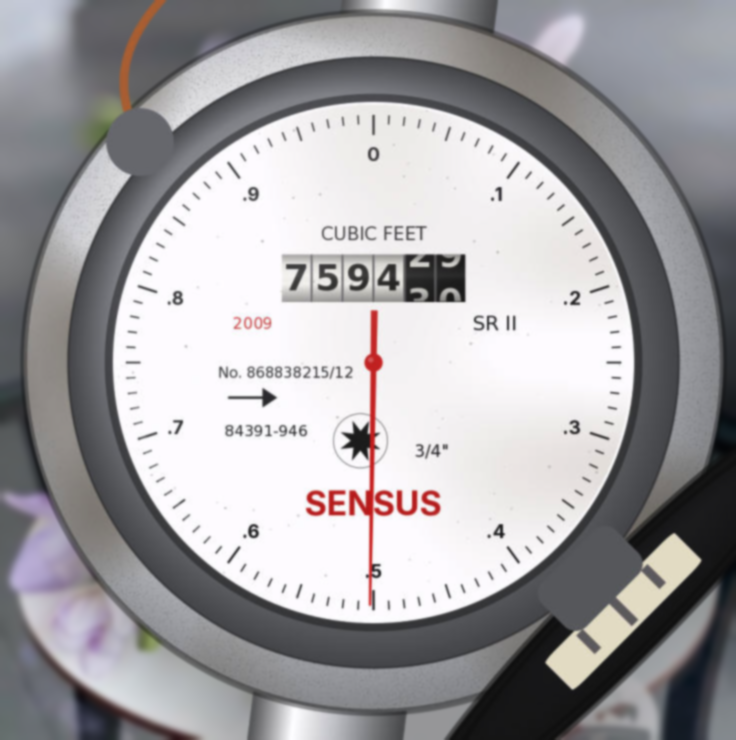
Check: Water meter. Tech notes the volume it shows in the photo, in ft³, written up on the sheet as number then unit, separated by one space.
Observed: 759429.50 ft³
